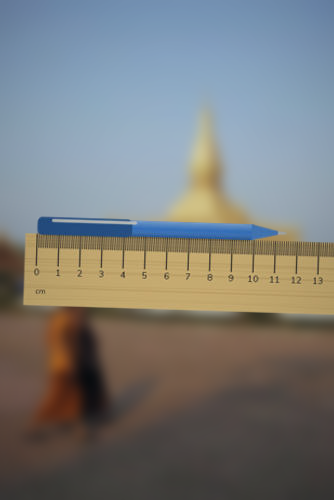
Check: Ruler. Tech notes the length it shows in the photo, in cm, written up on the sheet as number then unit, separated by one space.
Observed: 11.5 cm
